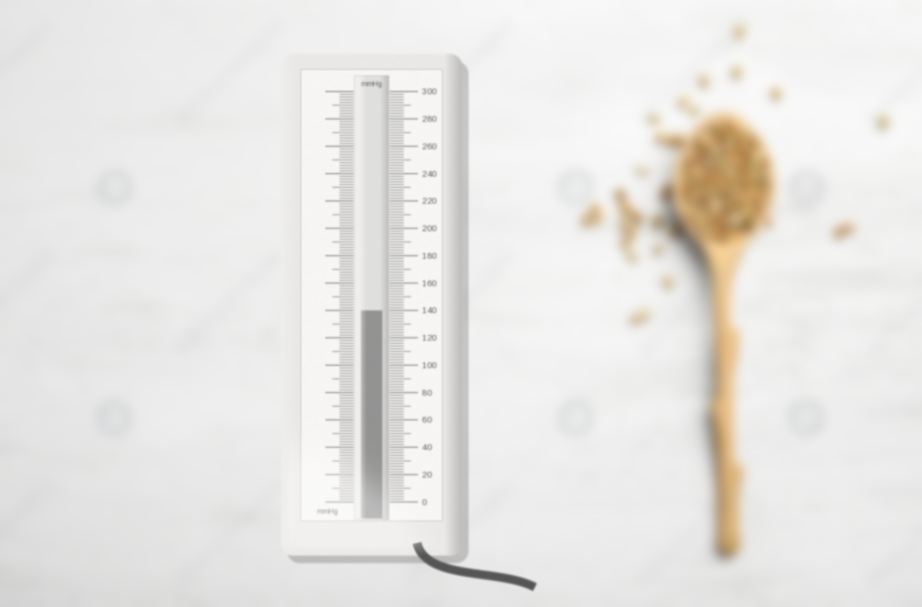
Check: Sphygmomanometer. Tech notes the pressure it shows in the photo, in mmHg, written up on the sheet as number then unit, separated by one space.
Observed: 140 mmHg
